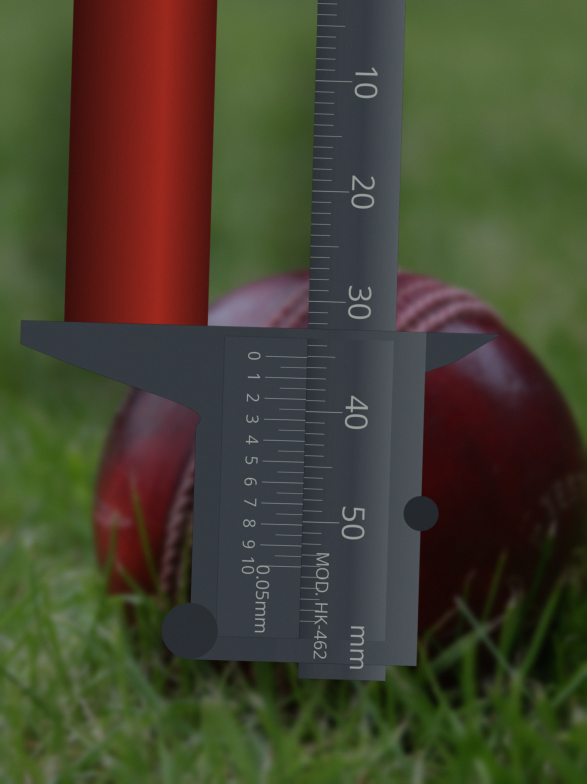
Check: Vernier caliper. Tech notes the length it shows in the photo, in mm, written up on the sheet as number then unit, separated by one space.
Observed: 35.1 mm
